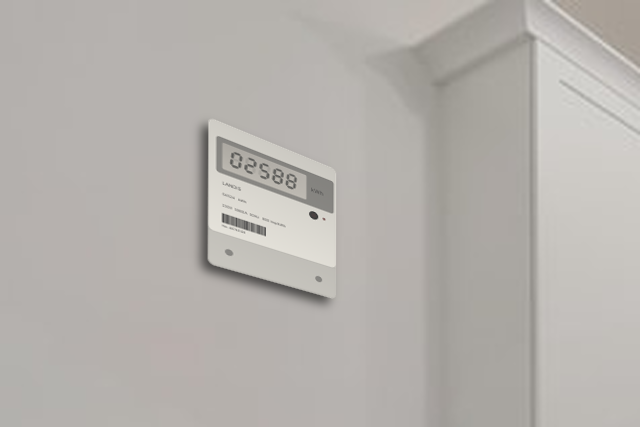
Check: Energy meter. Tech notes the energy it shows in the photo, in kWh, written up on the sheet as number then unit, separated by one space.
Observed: 2588 kWh
